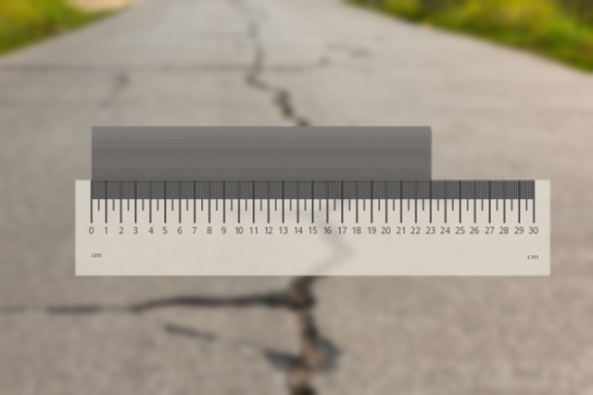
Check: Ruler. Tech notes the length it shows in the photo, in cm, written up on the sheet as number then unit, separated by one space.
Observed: 23 cm
